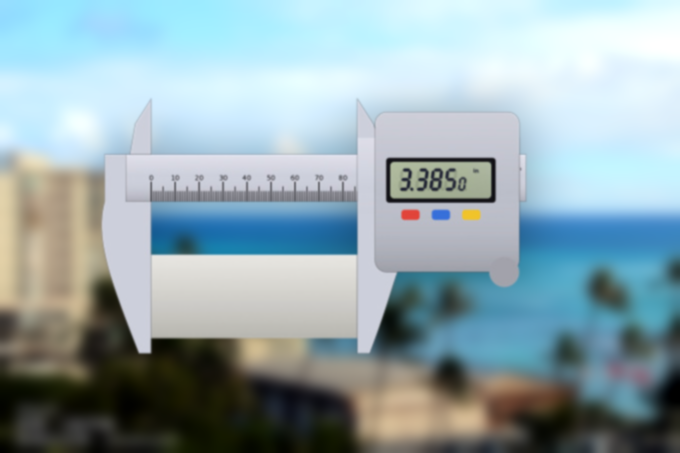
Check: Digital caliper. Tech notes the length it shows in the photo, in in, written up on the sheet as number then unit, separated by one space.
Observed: 3.3850 in
